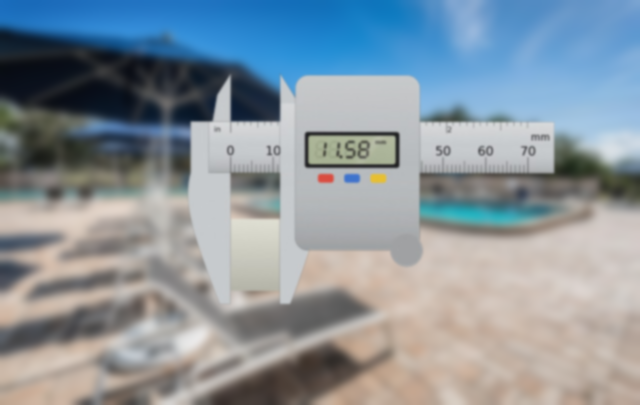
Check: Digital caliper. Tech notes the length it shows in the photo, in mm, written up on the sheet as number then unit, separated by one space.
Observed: 11.58 mm
